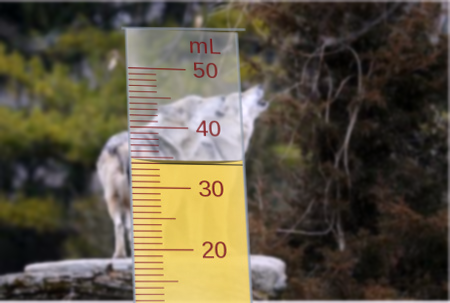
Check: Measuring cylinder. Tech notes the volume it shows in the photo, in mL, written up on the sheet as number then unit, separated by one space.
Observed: 34 mL
